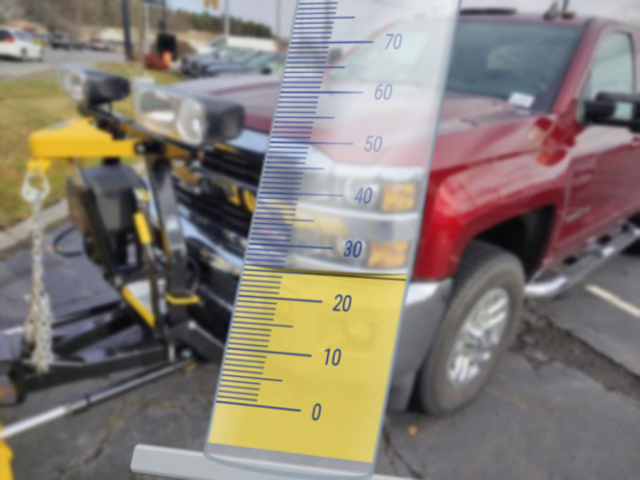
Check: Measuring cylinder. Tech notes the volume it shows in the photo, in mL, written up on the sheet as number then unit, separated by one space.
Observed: 25 mL
